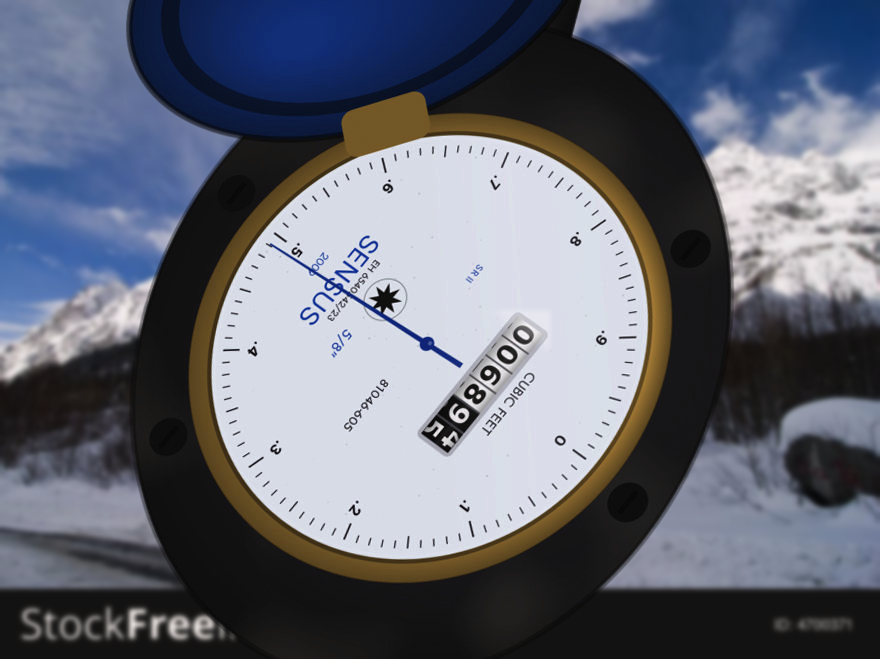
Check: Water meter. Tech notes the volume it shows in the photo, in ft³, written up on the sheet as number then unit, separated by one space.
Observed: 6894.49 ft³
